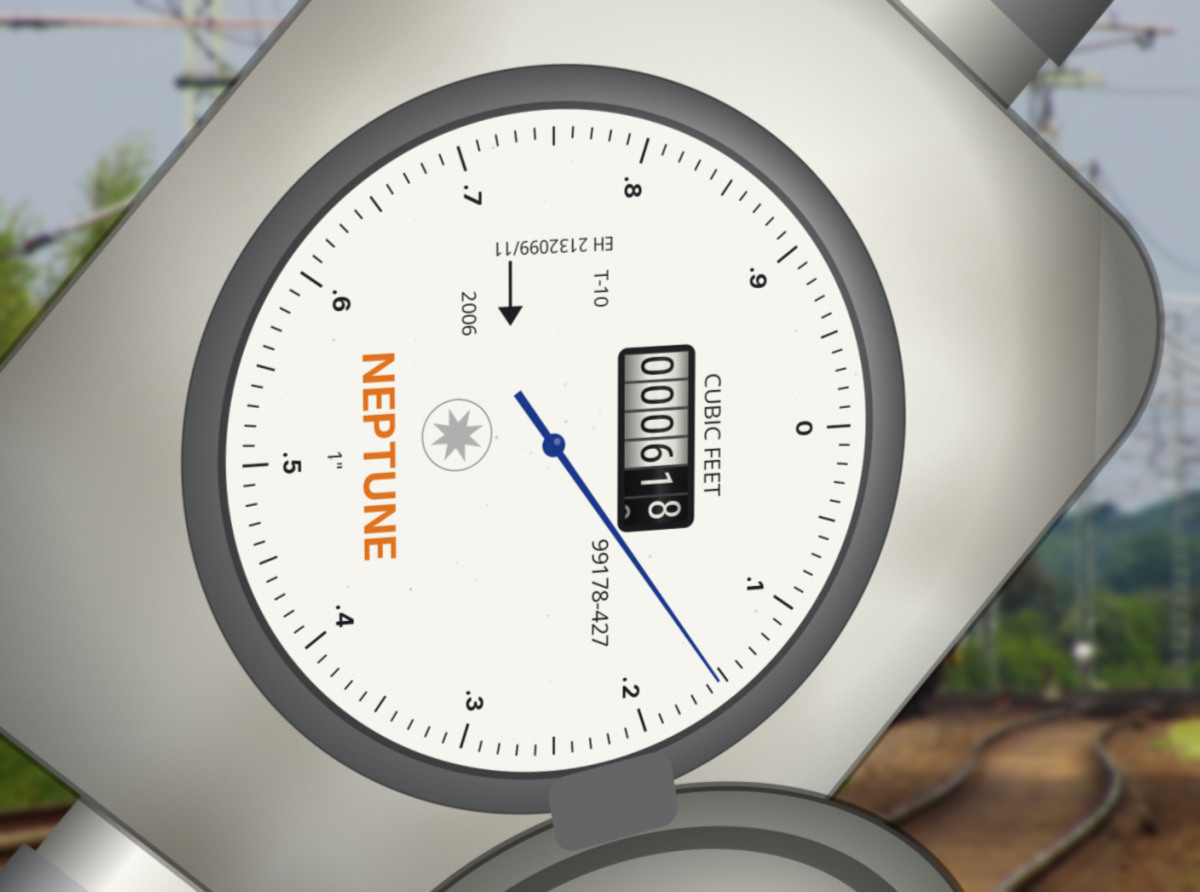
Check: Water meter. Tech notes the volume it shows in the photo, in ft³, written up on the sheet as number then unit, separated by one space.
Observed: 618.15 ft³
